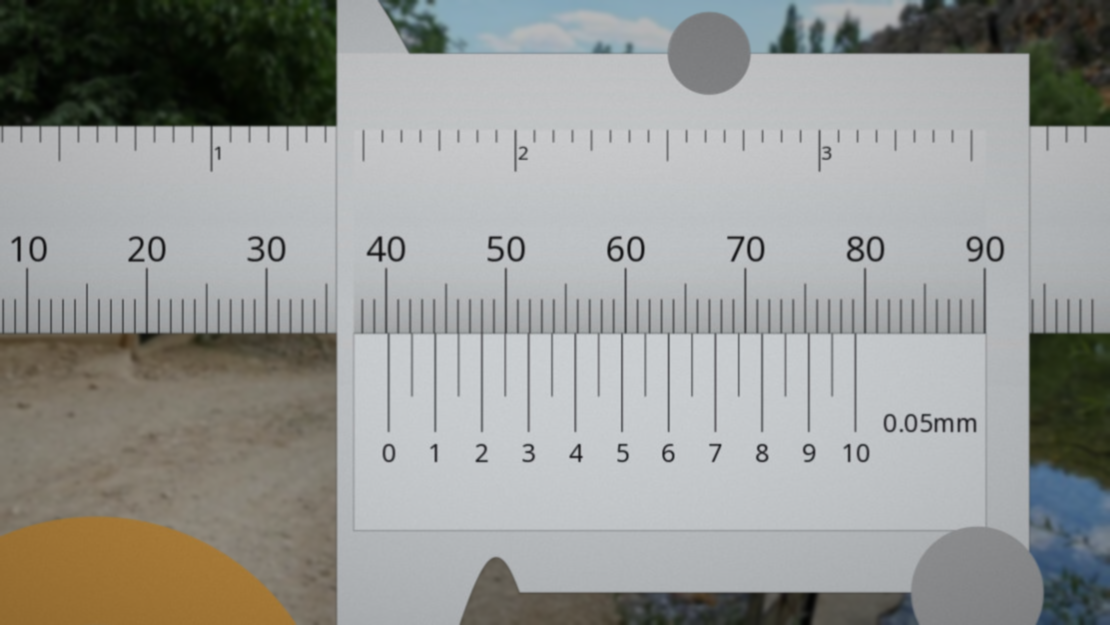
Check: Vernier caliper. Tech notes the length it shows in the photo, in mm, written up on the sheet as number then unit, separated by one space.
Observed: 40.2 mm
